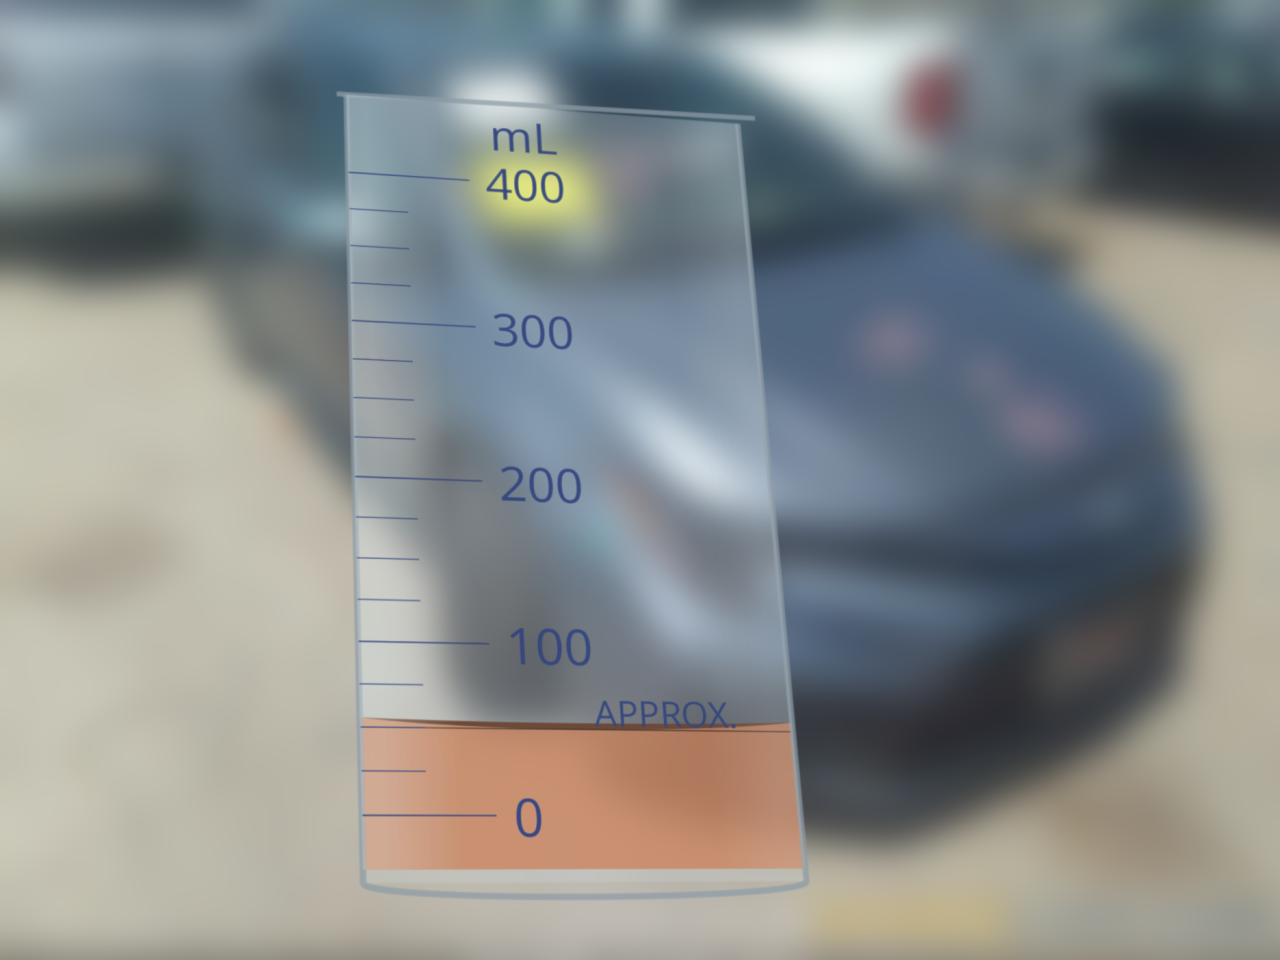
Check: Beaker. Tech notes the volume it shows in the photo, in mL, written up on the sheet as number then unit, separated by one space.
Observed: 50 mL
